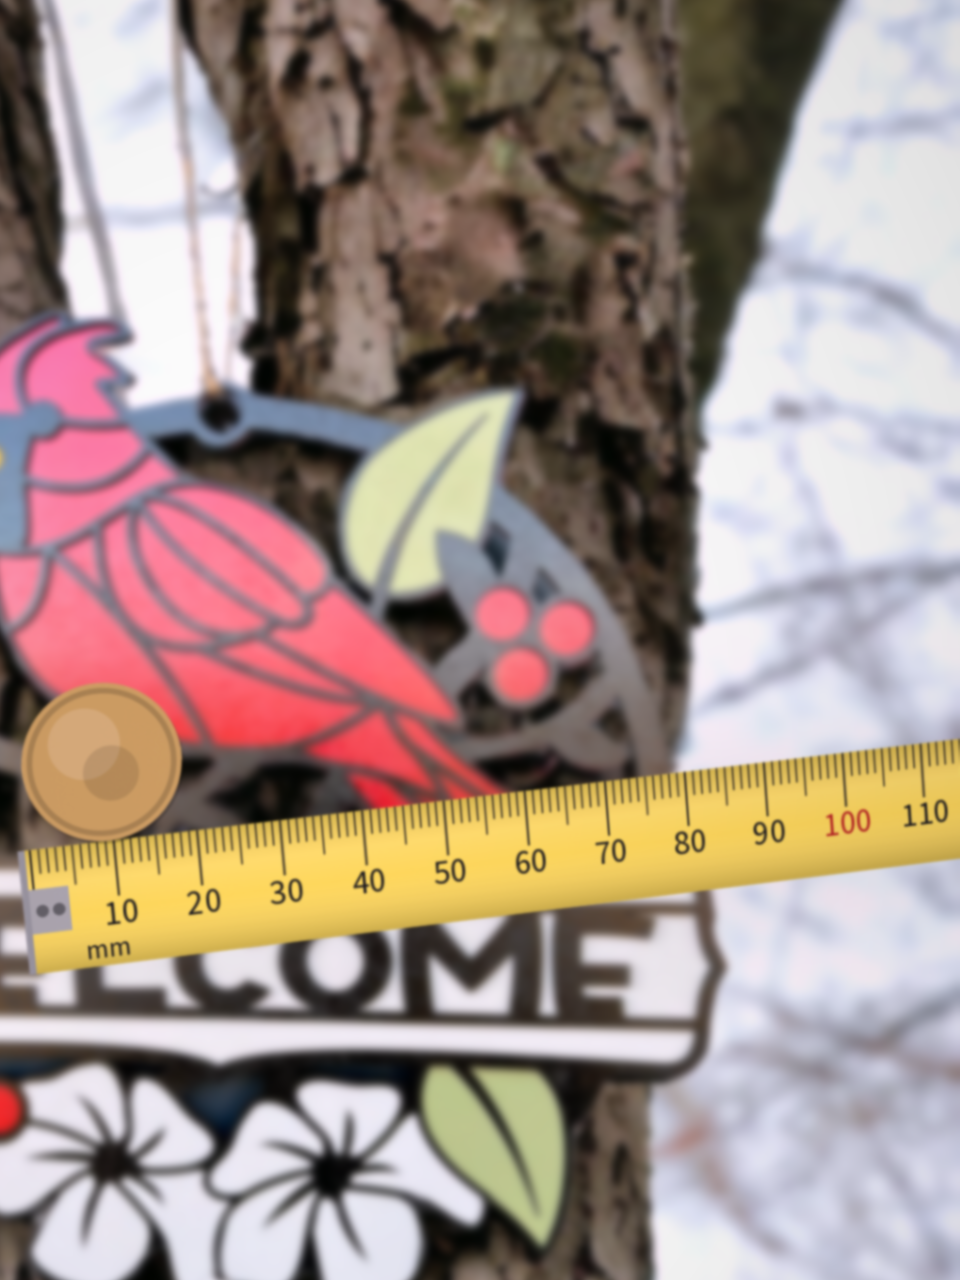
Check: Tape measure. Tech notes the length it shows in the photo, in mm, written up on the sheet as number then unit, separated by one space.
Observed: 19 mm
